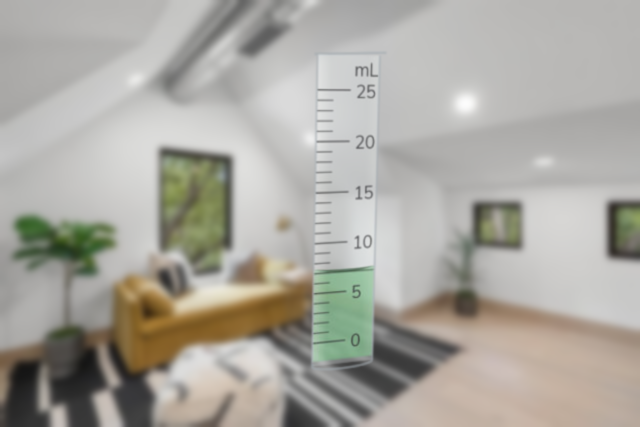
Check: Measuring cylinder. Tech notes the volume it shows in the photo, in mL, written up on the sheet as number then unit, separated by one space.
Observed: 7 mL
